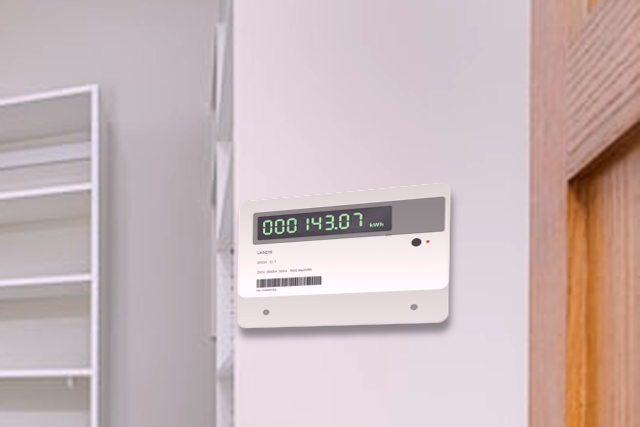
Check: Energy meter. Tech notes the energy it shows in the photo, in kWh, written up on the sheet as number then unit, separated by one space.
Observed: 143.07 kWh
